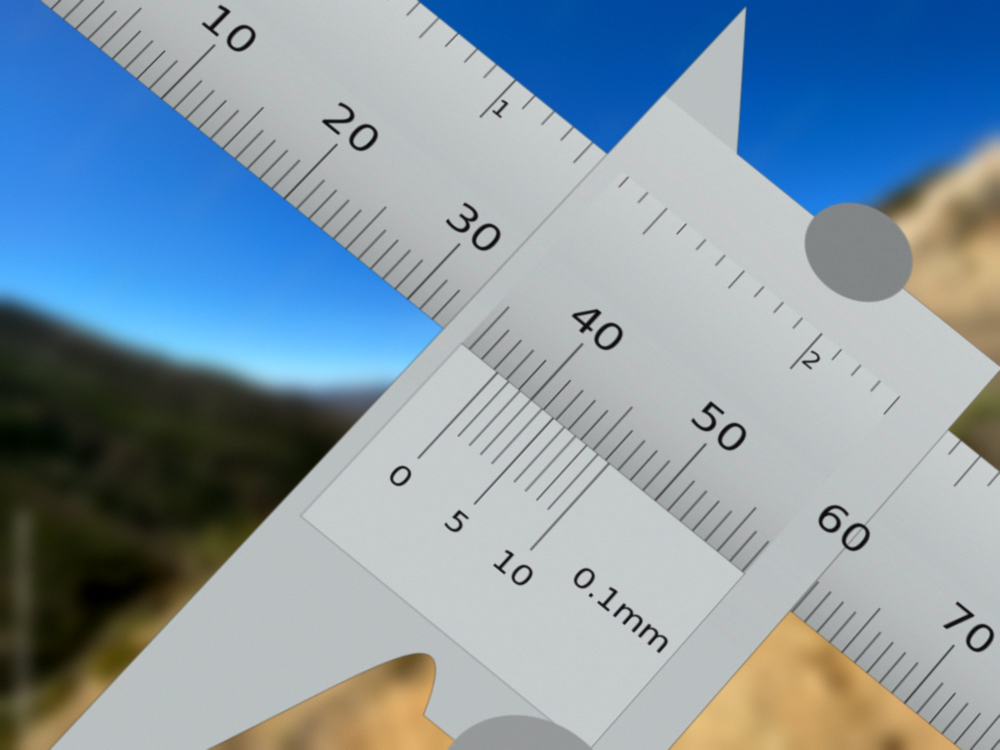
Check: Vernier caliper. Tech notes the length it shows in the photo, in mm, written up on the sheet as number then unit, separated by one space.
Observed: 37.3 mm
